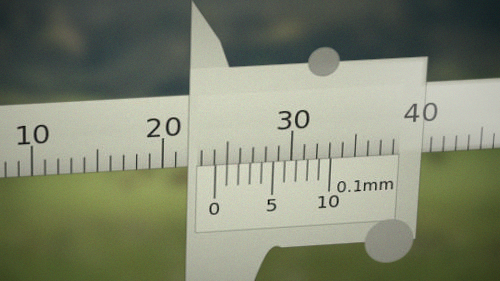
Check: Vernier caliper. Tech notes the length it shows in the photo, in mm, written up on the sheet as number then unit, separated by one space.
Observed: 24.1 mm
